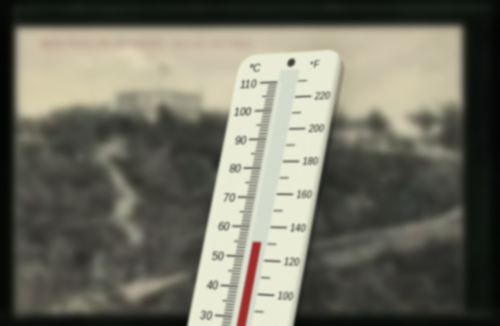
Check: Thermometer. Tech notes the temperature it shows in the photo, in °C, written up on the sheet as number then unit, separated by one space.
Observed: 55 °C
